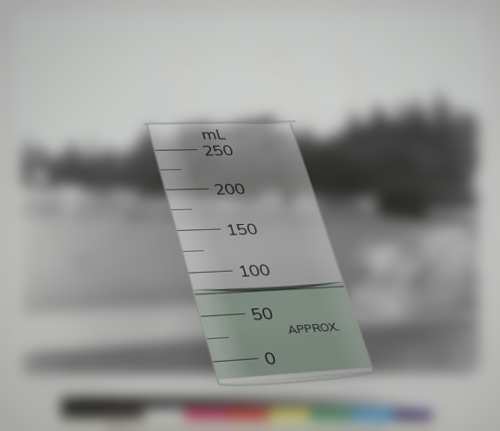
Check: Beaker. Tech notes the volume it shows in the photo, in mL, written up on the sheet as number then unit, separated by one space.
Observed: 75 mL
